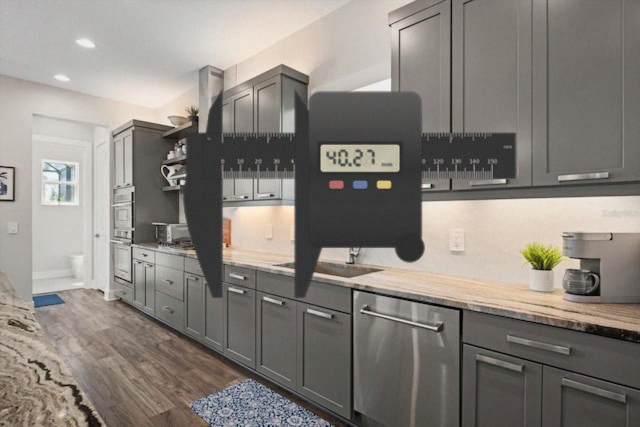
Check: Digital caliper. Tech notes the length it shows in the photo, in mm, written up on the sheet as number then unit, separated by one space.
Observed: 40.27 mm
